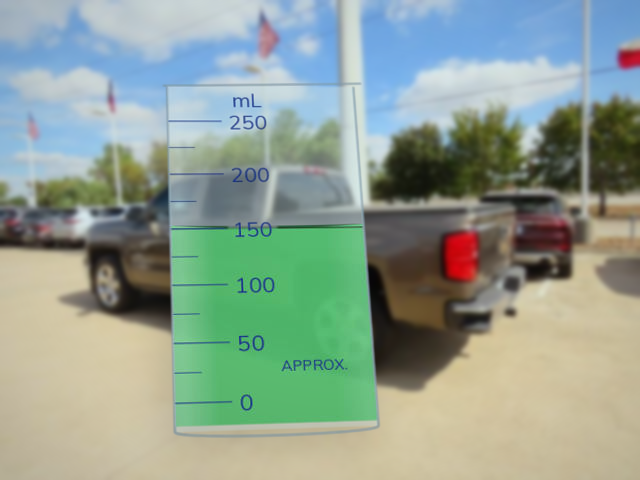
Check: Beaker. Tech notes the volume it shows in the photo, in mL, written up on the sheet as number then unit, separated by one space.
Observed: 150 mL
